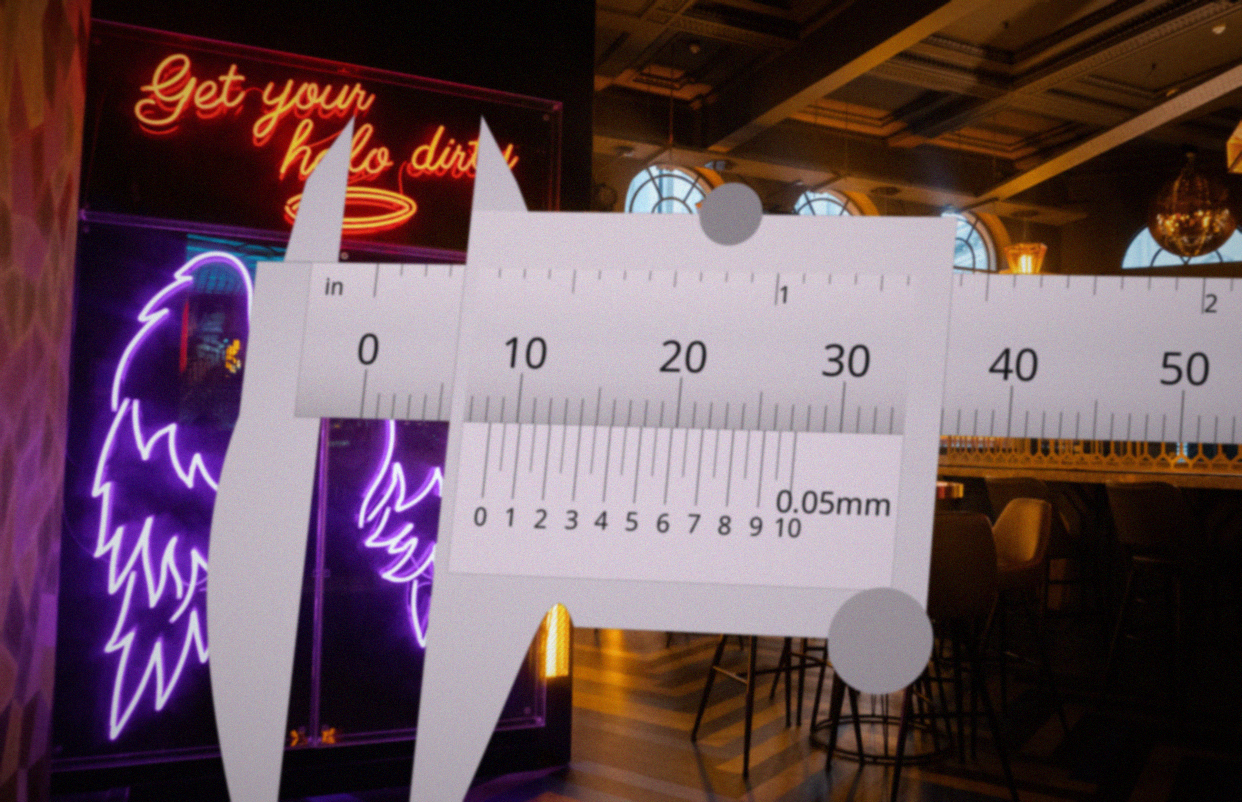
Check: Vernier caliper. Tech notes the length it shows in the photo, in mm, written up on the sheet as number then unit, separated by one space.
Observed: 8.3 mm
